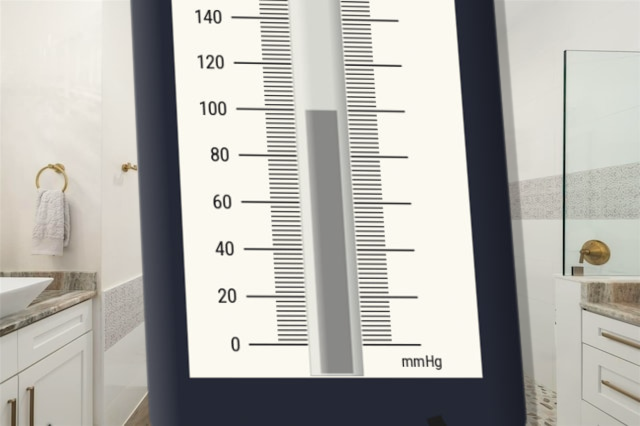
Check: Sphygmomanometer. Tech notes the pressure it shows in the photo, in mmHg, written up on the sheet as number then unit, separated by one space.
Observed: 100 mmHg
